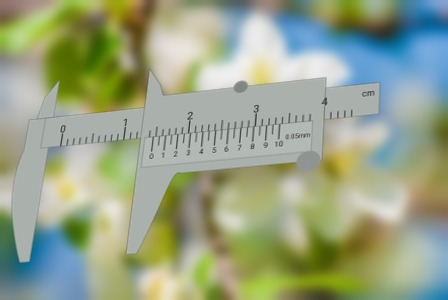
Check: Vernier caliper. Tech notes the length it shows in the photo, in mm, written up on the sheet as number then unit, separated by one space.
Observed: 14.6 mm
